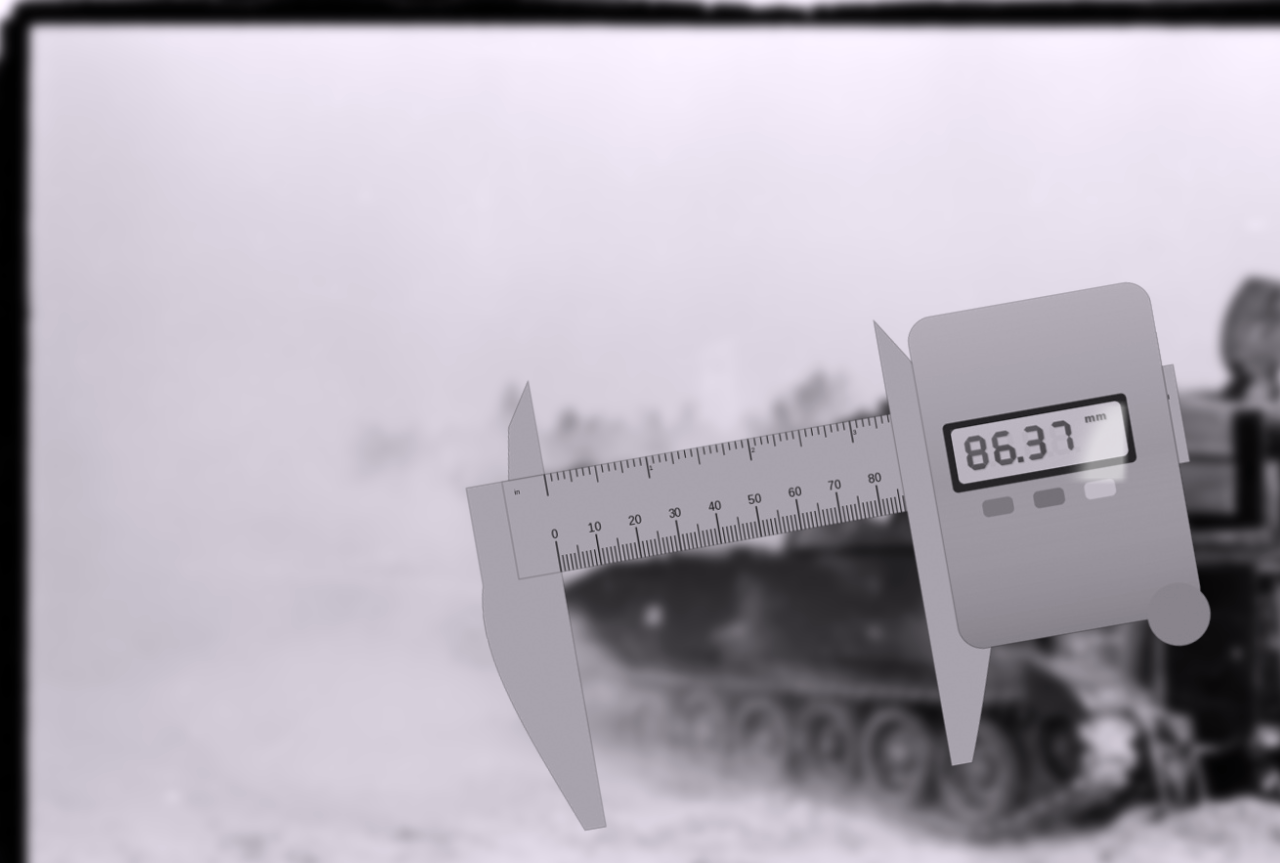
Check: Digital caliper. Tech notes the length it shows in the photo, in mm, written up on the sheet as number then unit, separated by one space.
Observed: 86.37 mm
